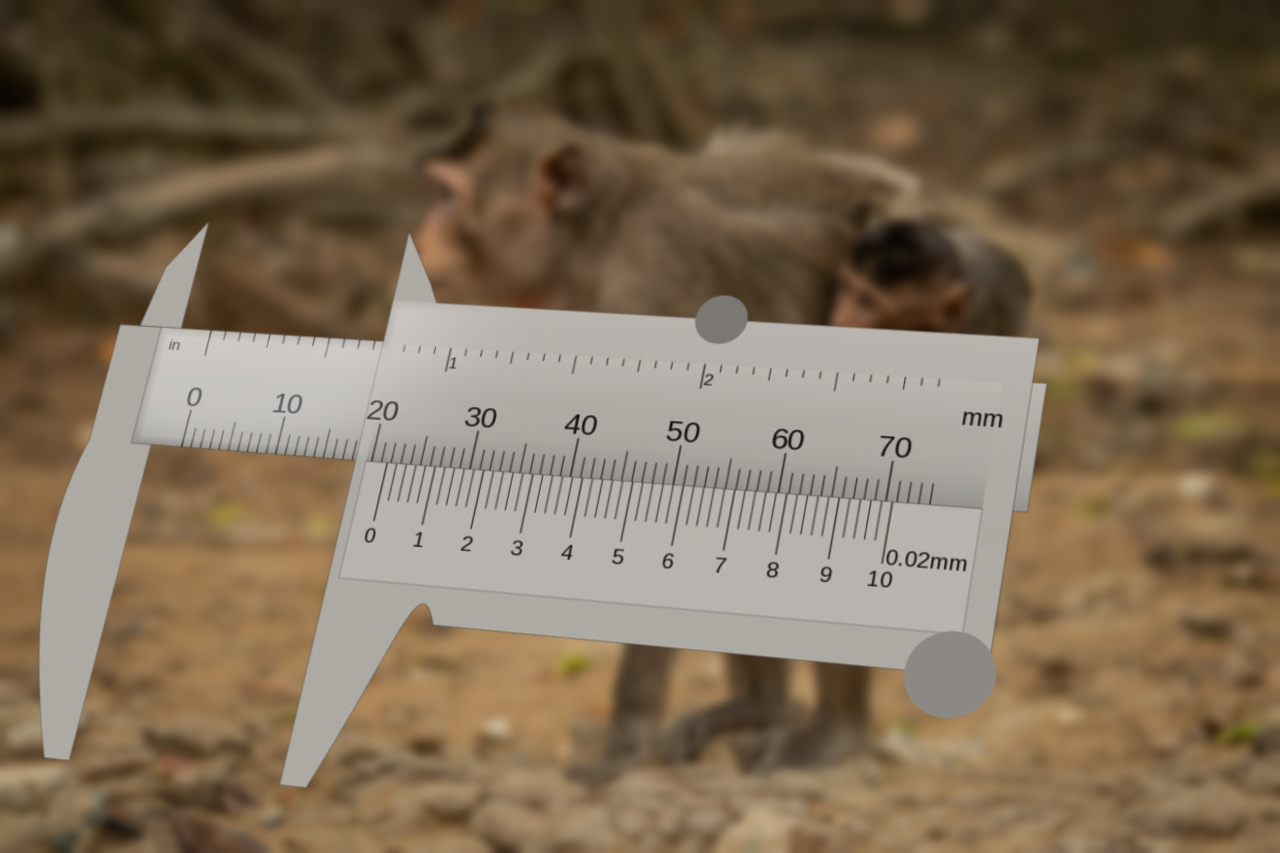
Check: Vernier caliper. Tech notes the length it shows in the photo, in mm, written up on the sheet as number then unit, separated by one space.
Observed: 21.6 mm
